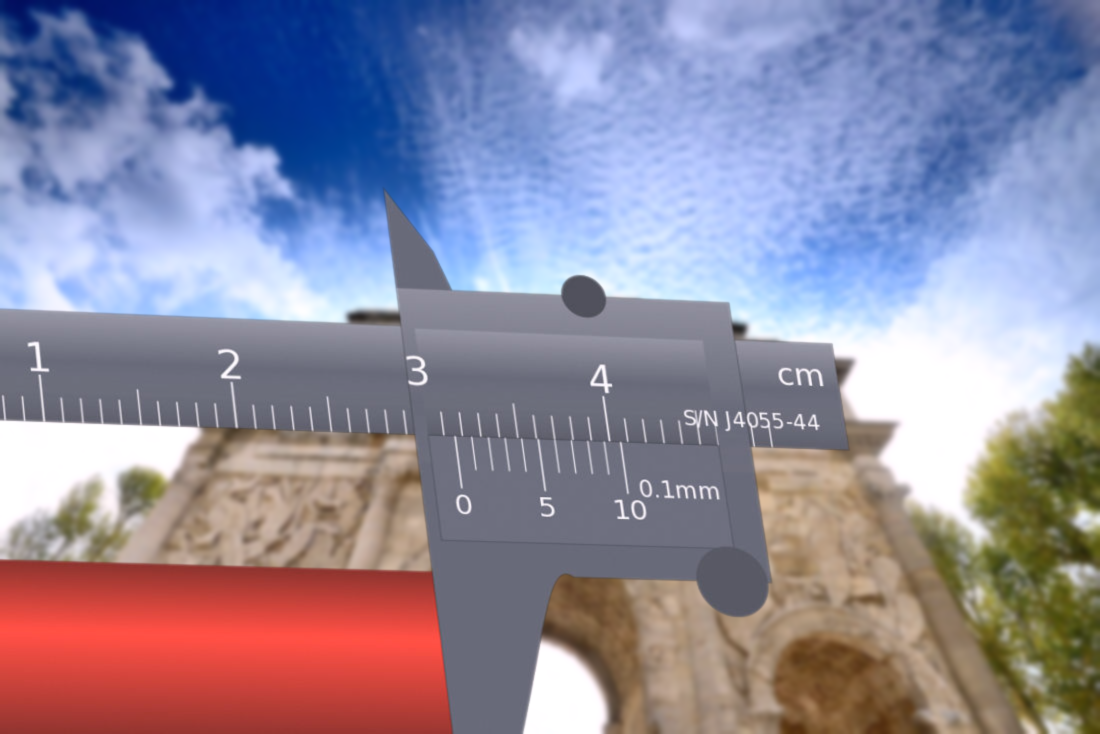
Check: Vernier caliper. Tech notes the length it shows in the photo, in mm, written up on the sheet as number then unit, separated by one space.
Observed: 31.6 mm
